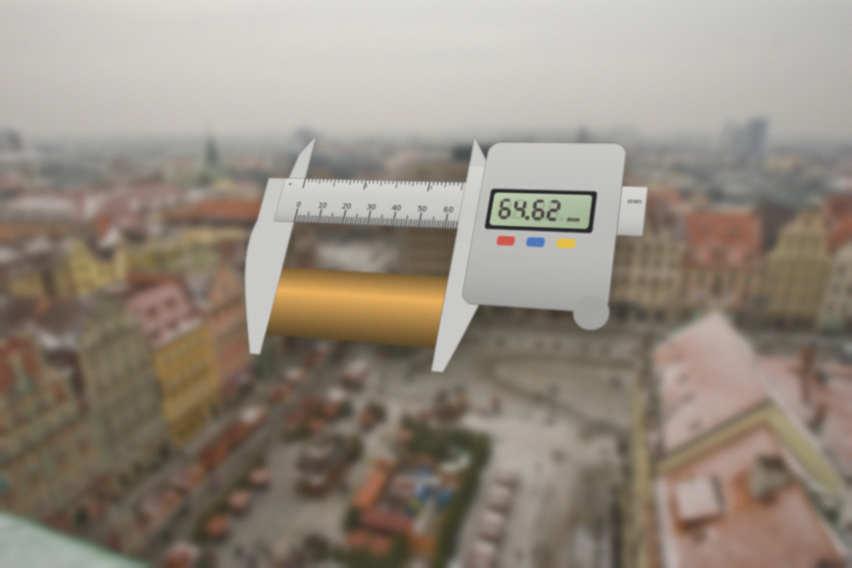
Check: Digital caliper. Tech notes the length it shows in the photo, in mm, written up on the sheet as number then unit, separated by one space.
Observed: 64.62 mm
